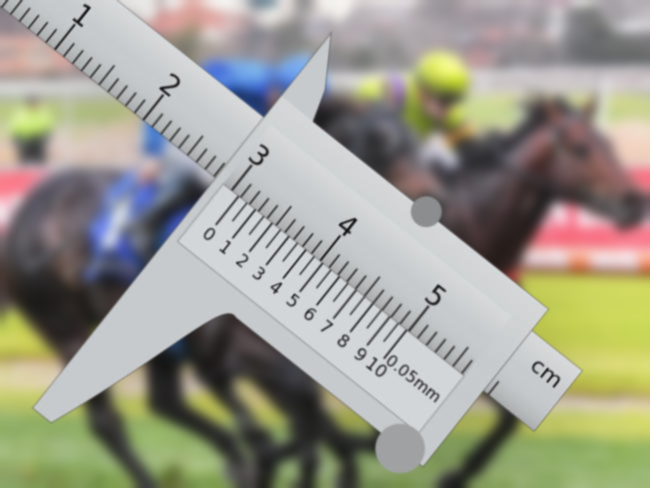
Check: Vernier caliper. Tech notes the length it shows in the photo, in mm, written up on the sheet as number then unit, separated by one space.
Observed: 30.8 mm
